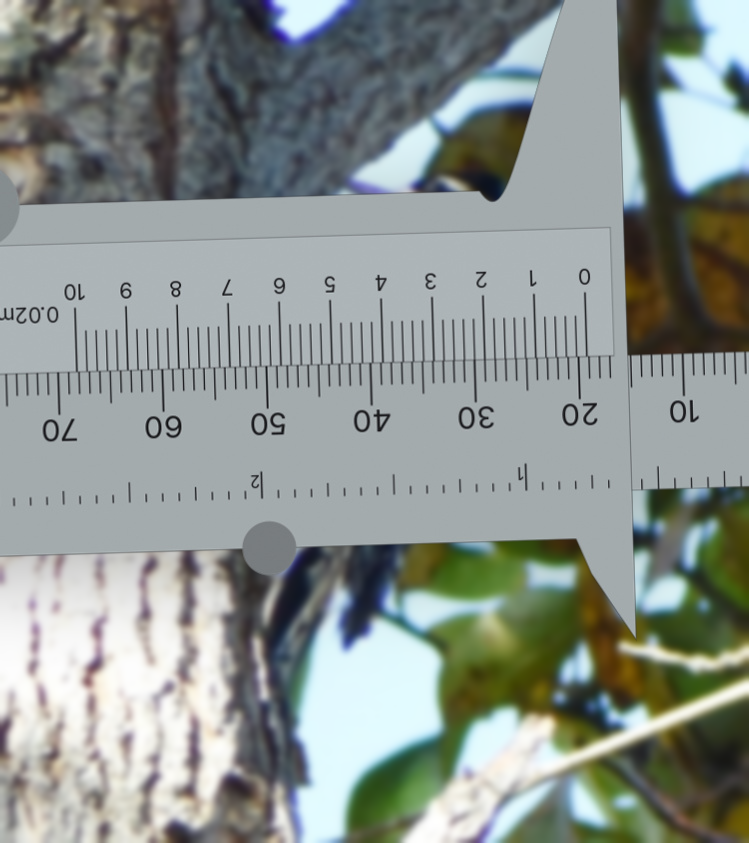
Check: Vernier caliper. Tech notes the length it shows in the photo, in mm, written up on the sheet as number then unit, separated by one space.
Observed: 19.2 mm
